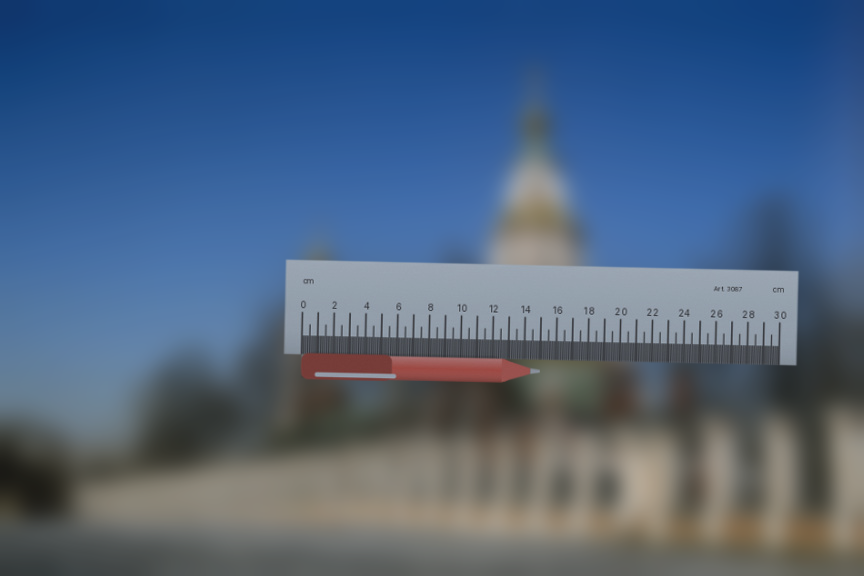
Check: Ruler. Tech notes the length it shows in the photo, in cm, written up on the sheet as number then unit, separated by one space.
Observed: 15 cm
